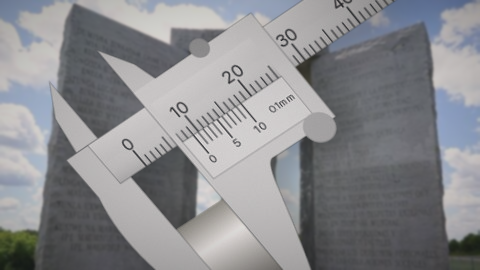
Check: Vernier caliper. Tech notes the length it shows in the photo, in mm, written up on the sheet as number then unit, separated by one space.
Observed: 9.0 mm
